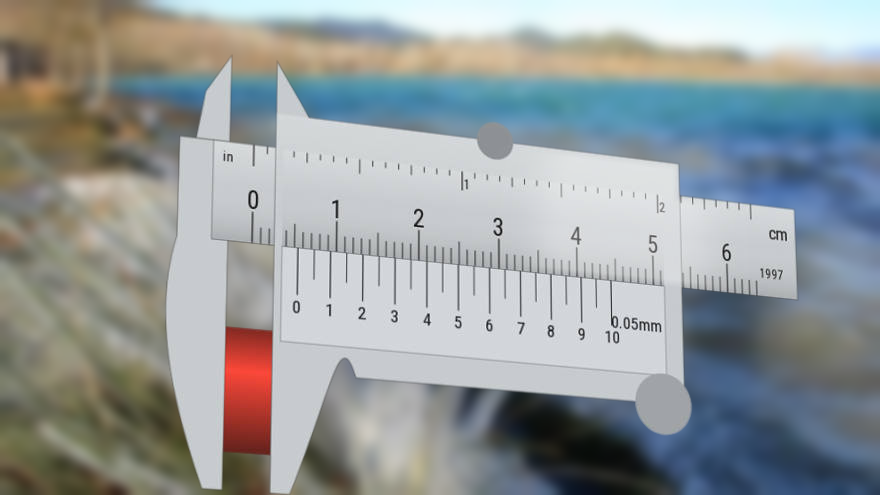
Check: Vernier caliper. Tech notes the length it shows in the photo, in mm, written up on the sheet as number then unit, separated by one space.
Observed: 5.4 mm
